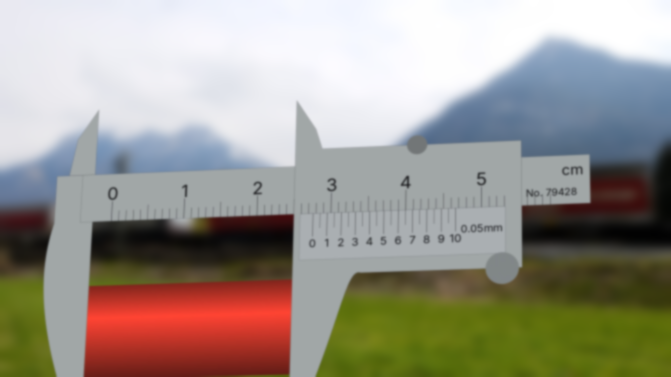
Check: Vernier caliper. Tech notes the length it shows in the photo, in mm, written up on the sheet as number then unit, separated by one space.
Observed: 27.6 mm
